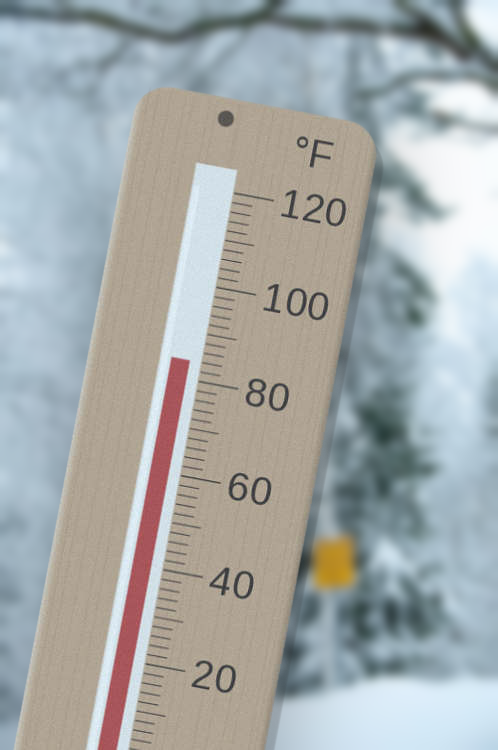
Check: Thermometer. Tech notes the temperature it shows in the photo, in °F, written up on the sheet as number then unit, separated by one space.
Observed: 84 °F
